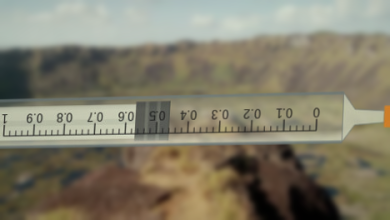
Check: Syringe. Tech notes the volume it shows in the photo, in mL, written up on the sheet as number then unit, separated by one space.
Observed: 0.46 mL
